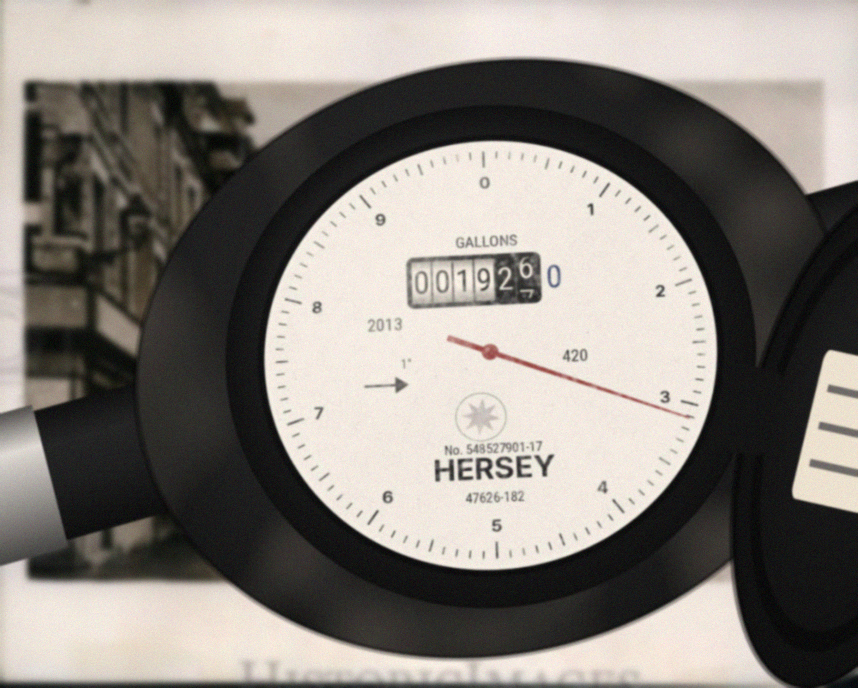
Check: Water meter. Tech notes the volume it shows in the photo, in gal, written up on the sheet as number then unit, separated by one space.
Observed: 19263.1 gal
